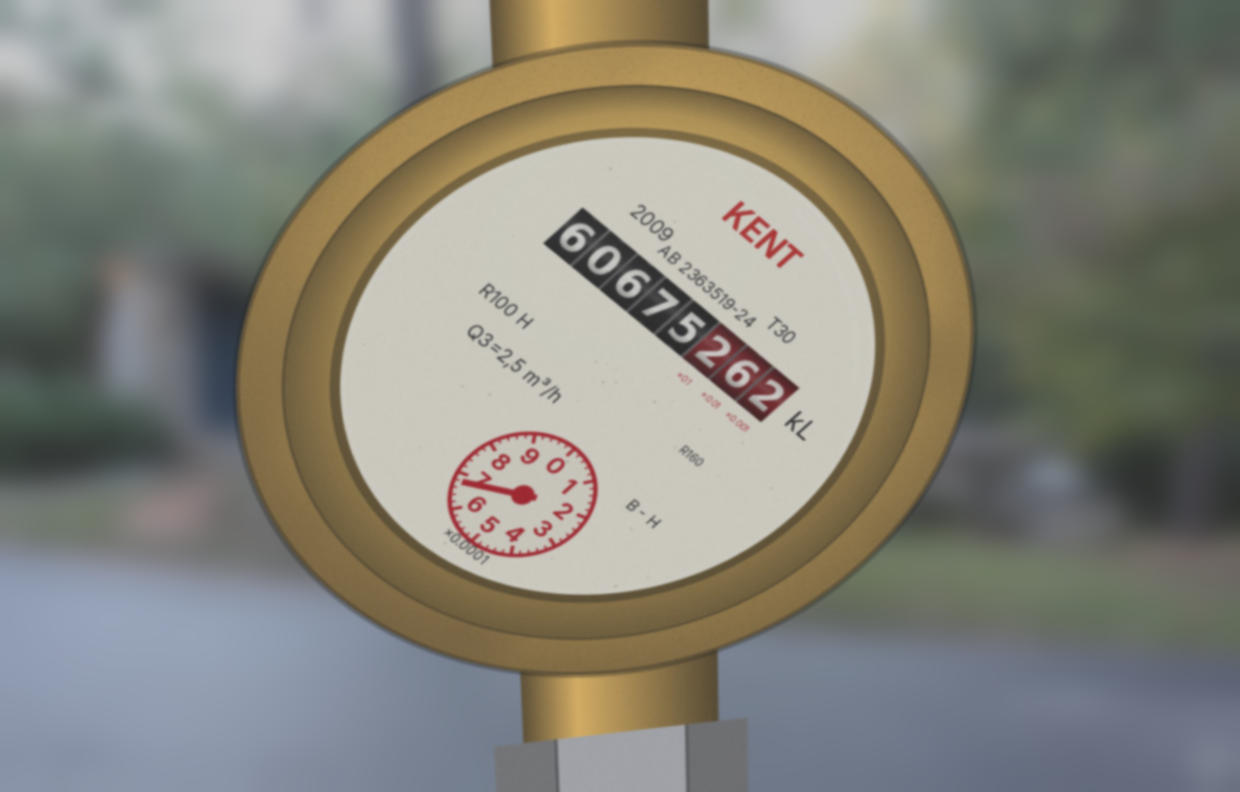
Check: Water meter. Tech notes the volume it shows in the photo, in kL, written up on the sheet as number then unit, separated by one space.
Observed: 60675.2626 kL
